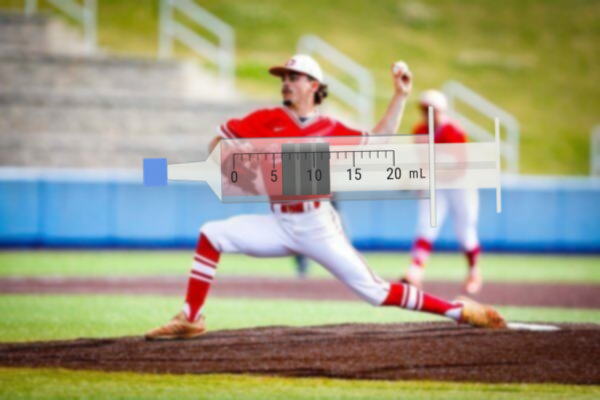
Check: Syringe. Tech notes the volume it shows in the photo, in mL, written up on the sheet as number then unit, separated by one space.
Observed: 6 mL
